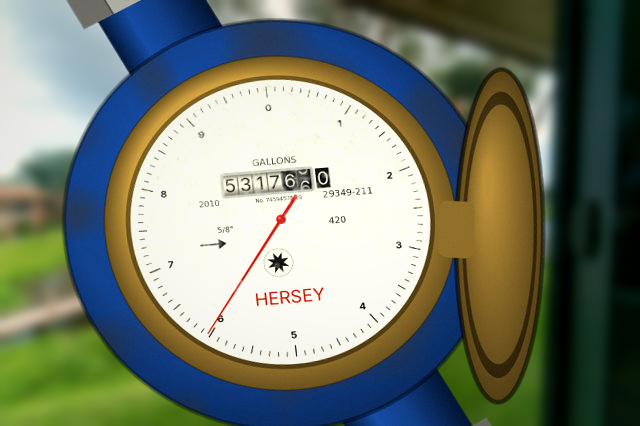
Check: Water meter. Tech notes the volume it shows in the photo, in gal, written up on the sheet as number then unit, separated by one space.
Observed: 5317656.0 gal
